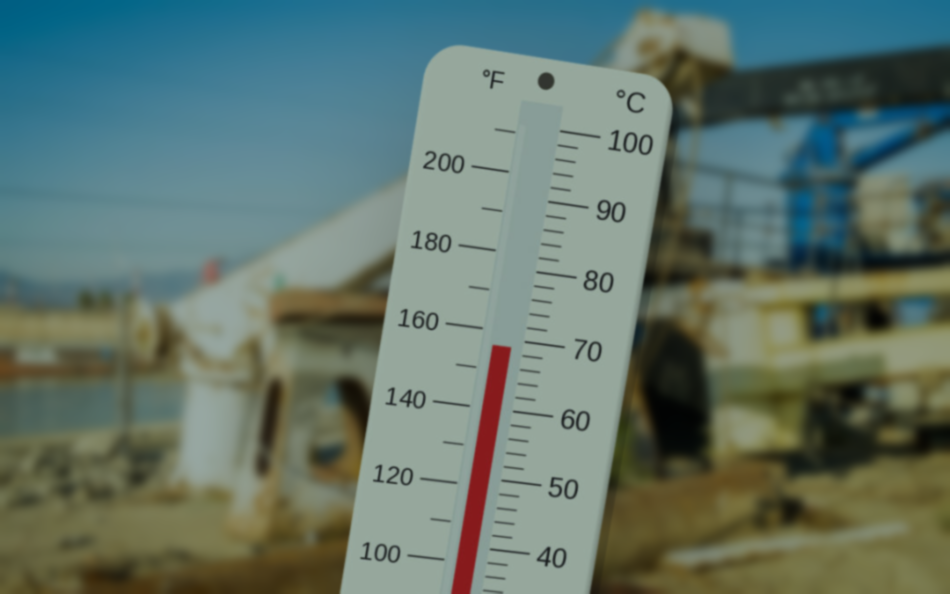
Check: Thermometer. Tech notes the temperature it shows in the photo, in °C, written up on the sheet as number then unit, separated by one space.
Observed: 69 °C
